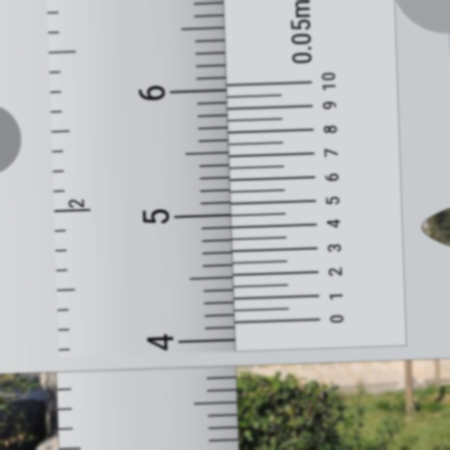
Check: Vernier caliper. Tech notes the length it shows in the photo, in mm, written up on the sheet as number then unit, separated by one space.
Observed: 41.4 mm
